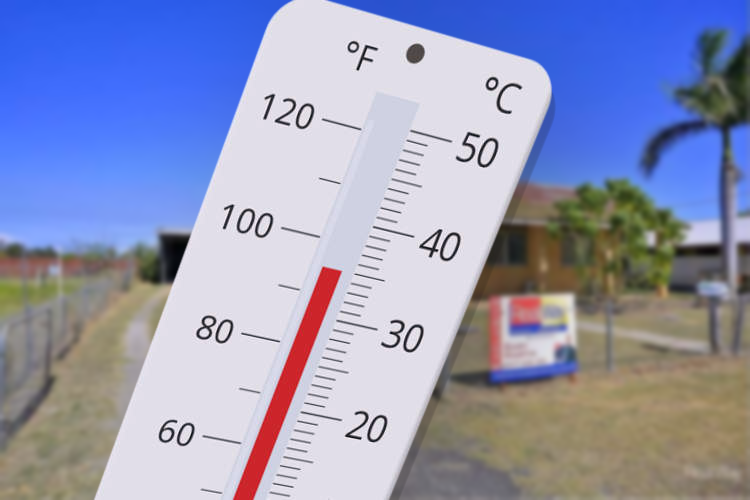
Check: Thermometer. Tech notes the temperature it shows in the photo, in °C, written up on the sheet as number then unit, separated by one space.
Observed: 35 °C
